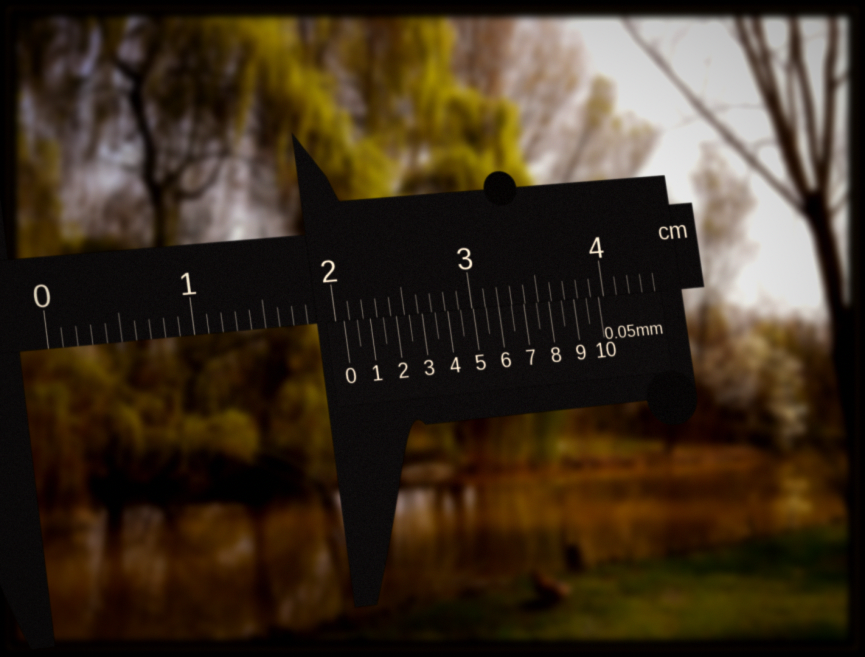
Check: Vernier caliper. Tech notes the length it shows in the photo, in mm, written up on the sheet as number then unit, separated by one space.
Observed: 20.6 mm
